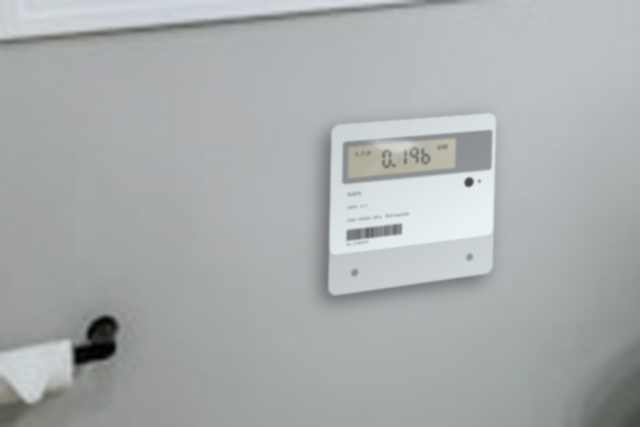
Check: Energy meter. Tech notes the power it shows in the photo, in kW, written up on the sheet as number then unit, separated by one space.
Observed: 0.196 kW
